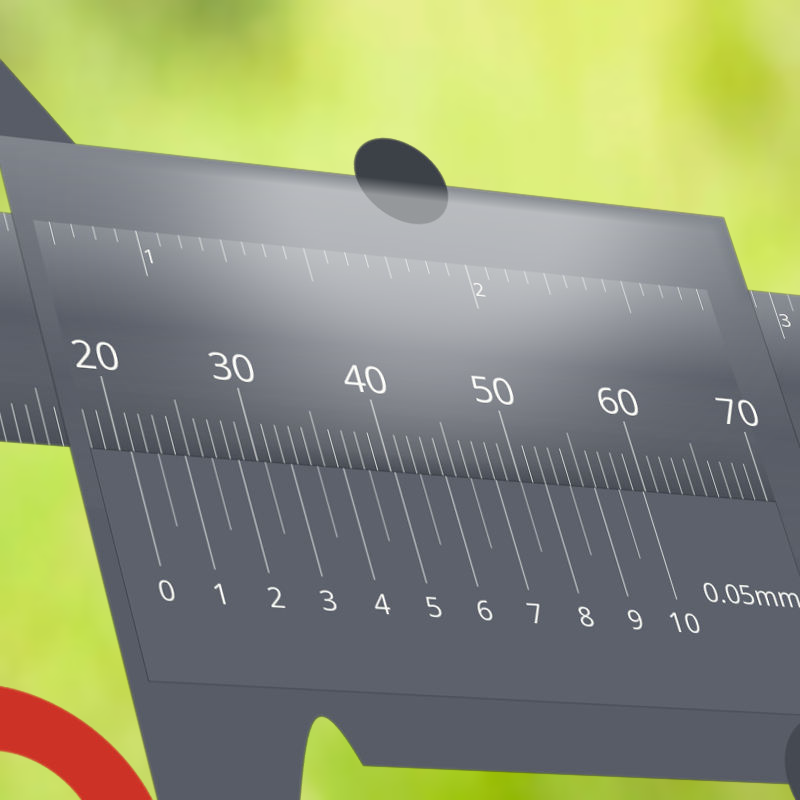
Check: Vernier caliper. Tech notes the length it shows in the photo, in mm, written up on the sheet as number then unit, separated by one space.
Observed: 20.8 mm
